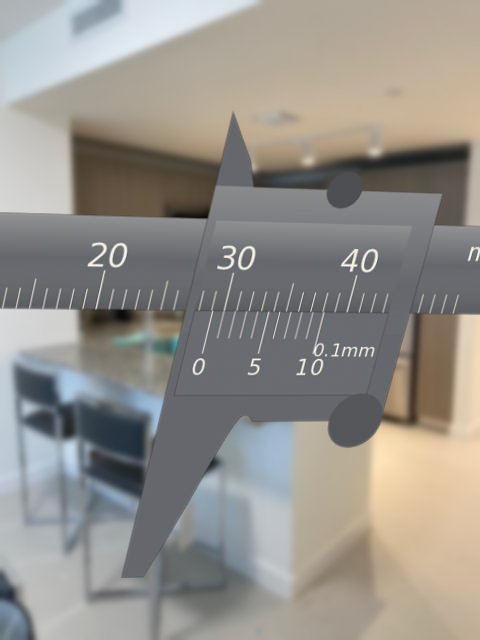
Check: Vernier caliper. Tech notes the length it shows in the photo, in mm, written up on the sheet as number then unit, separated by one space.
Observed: 29.1 mm
